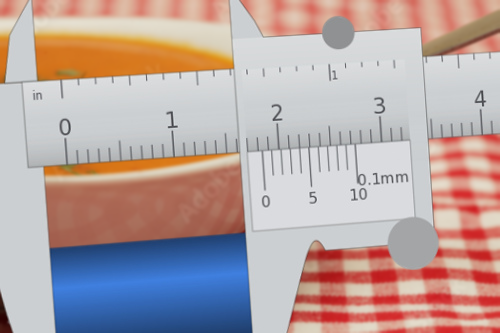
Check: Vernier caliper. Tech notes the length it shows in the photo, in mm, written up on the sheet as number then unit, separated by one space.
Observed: 18.4 mm
